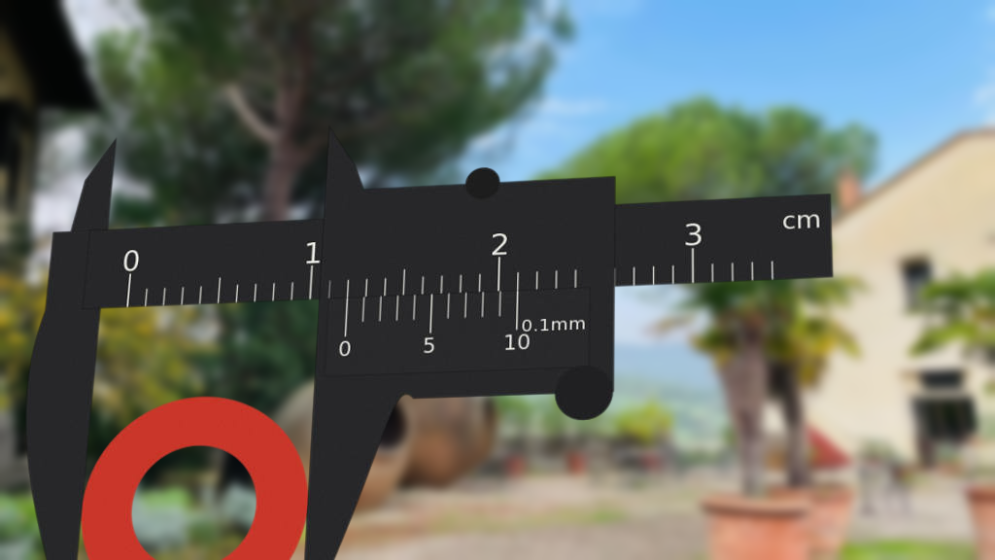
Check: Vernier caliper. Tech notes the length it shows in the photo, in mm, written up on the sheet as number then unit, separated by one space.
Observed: 12.0 mm
